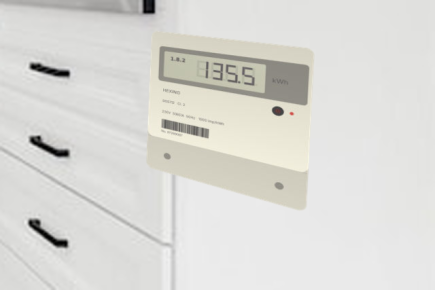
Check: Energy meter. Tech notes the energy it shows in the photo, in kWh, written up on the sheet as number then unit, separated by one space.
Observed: 135.5 kWh
